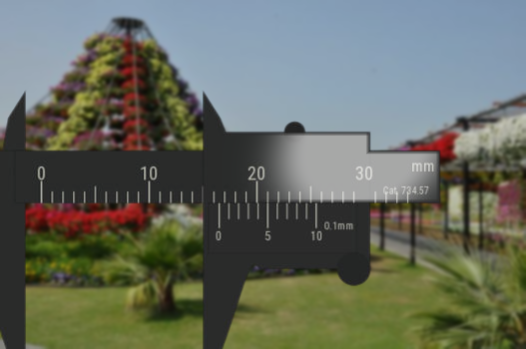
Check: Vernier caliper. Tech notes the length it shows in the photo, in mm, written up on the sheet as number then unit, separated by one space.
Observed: 16.5 mm
